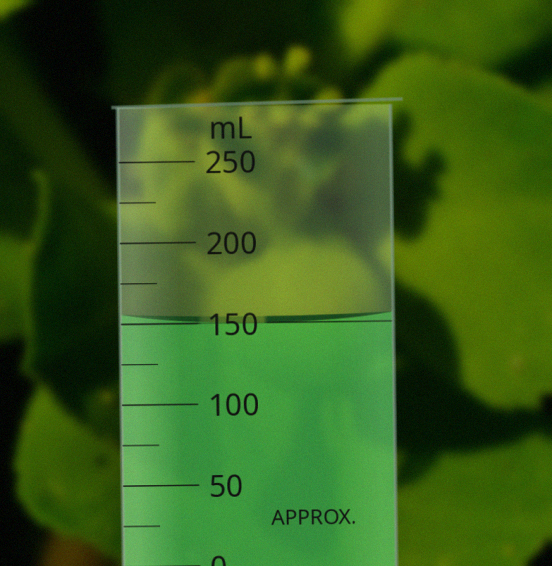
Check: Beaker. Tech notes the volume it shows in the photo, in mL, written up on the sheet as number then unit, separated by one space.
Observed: 150 mL
